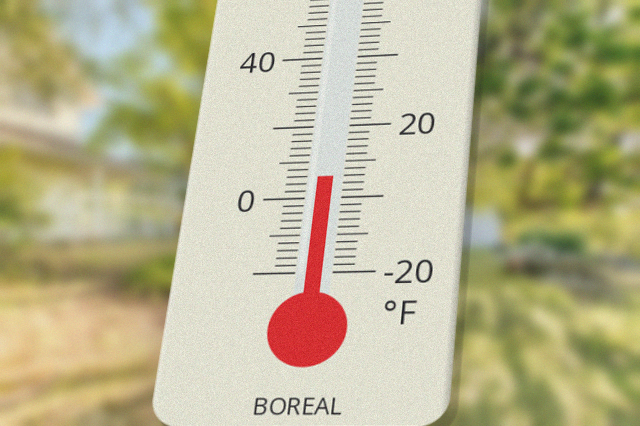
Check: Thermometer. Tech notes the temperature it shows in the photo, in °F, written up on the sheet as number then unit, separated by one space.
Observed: 6 °F
